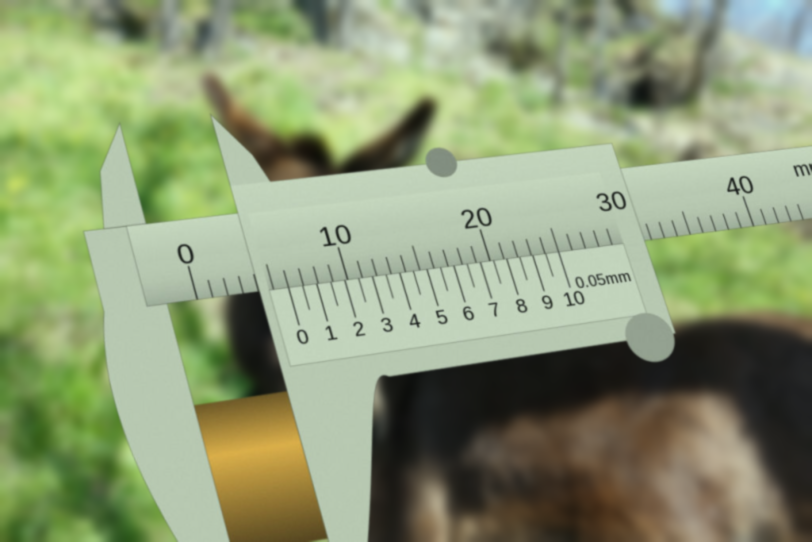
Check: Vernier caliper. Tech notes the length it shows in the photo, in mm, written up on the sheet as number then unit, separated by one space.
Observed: 6.0 mm
